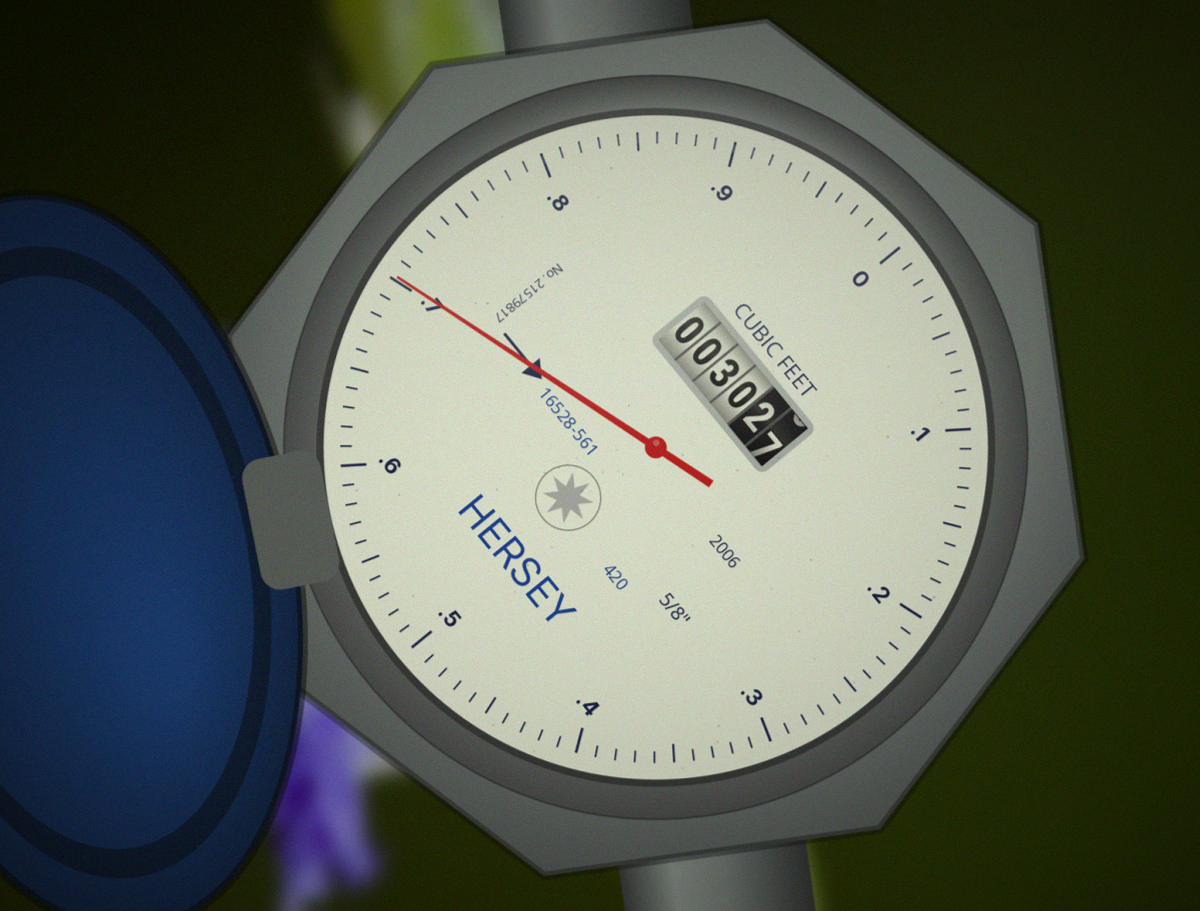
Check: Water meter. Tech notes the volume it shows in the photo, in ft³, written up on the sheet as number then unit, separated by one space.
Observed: 3026.70 ft³
